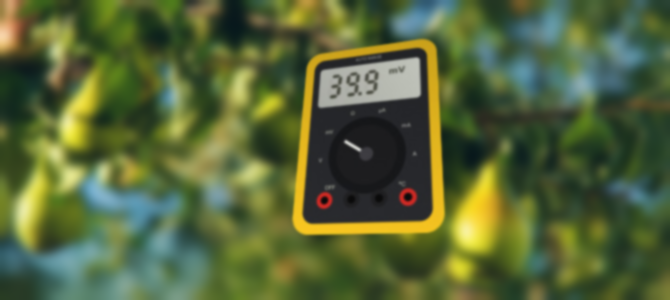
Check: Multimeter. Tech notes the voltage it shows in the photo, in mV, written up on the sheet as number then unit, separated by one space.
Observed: 39.9 mV
